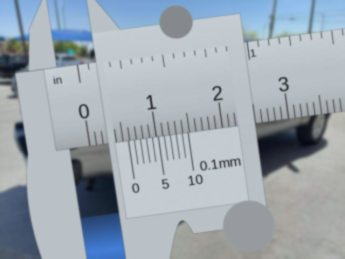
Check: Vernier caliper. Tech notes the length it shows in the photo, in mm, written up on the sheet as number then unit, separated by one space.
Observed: 5.8 mm
